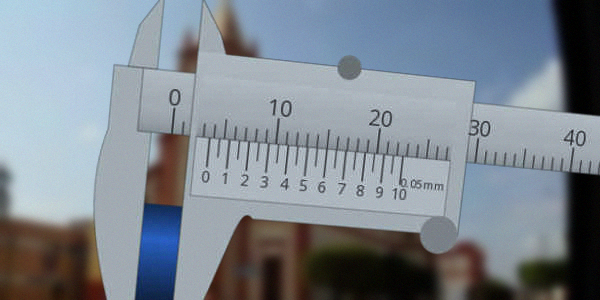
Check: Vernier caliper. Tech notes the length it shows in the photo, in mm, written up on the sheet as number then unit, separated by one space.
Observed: 3.6 mm
